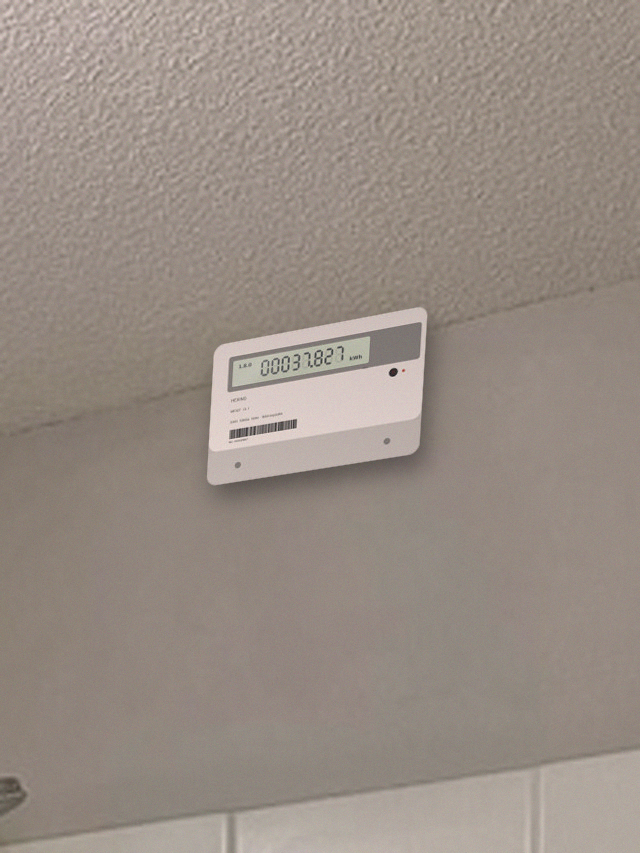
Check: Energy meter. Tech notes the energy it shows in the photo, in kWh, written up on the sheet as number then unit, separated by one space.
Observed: 37.827 kWh
